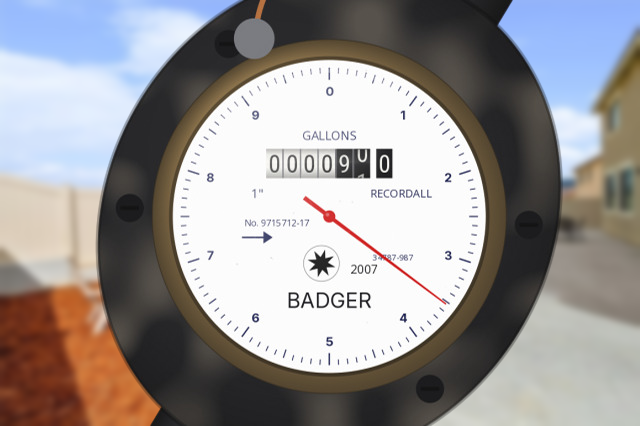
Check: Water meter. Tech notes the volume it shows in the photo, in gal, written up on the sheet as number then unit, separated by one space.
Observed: 903.5 gal
